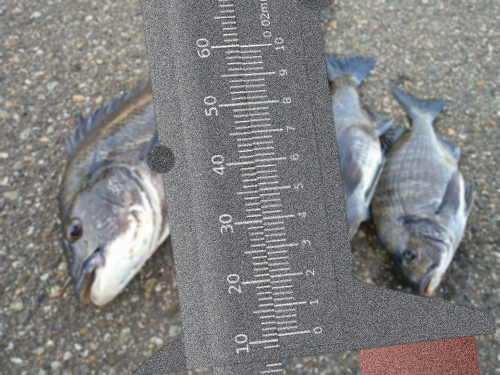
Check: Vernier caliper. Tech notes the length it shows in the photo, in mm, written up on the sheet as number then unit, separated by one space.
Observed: 10.8 mm
